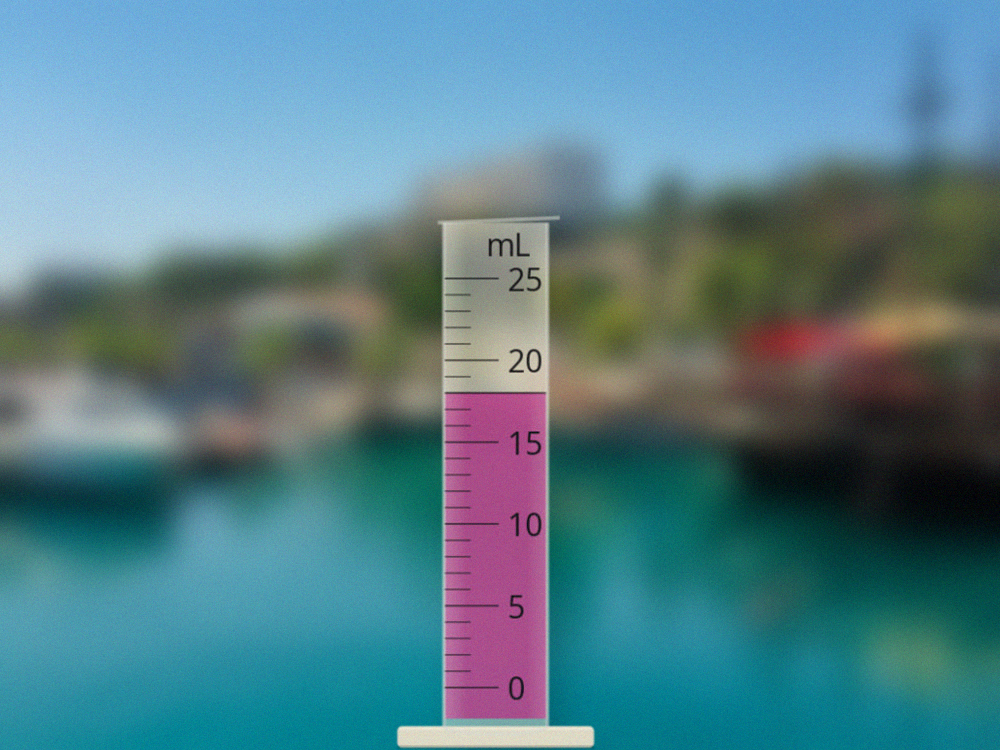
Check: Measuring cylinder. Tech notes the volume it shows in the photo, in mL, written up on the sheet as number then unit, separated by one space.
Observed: 18 mL
